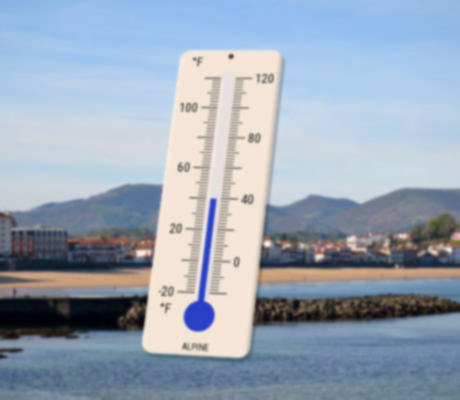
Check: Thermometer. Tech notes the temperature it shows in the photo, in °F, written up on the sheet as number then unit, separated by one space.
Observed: 40 °F
